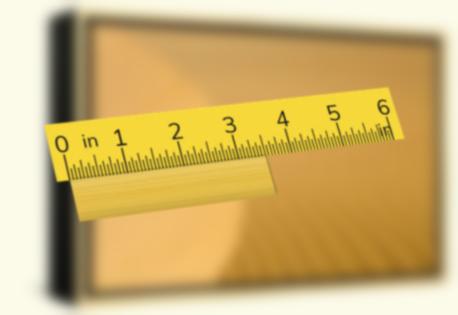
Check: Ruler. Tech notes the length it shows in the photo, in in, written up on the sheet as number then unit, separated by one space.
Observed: 3.5 in
